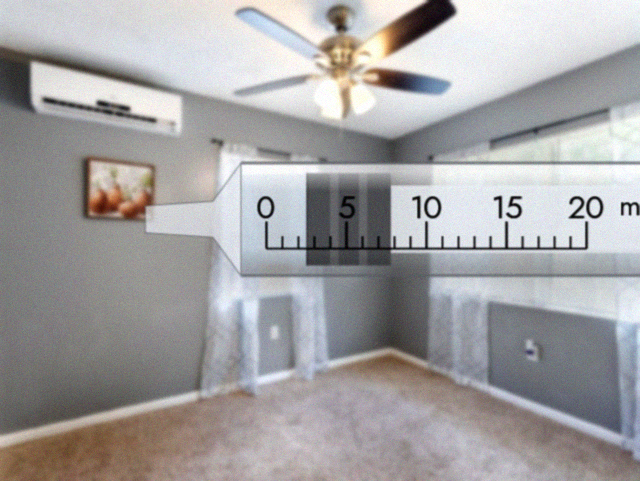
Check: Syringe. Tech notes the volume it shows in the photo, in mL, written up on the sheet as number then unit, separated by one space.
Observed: 2.5 mL
